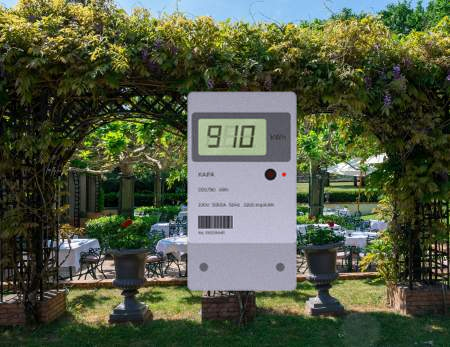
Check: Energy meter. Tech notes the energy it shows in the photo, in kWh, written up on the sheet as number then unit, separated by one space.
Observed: 910 kWh
